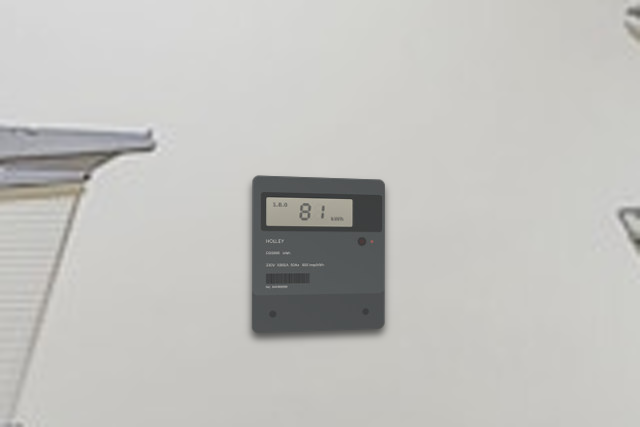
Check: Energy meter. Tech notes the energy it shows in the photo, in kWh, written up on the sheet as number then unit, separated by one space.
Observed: 81 kWh
